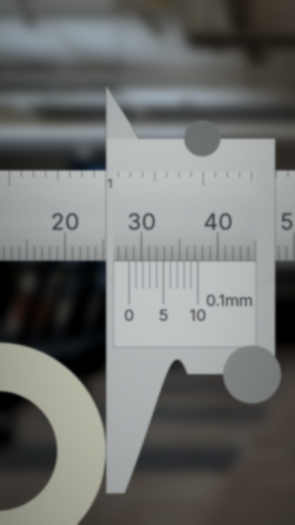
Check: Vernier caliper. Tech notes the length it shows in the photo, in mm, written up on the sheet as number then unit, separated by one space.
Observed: 28.4 mm
